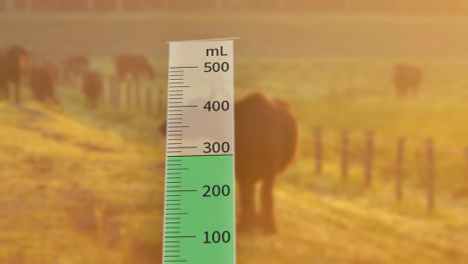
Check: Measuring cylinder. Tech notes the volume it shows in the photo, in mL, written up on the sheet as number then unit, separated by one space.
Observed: 280 mL
